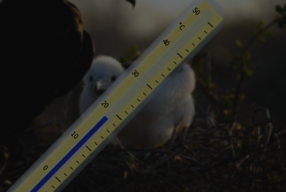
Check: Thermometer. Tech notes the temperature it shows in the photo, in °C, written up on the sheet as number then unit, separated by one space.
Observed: 18 °C
